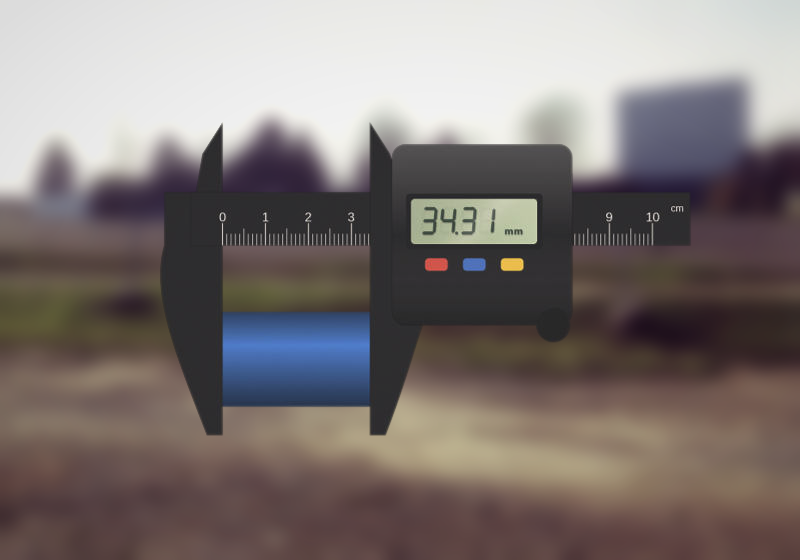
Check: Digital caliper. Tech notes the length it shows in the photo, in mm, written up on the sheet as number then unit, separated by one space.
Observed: 34.31 mm
